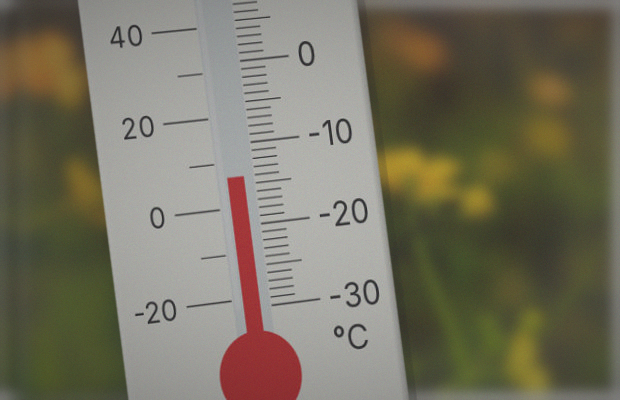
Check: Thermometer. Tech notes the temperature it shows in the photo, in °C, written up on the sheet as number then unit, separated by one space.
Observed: -14 °C
